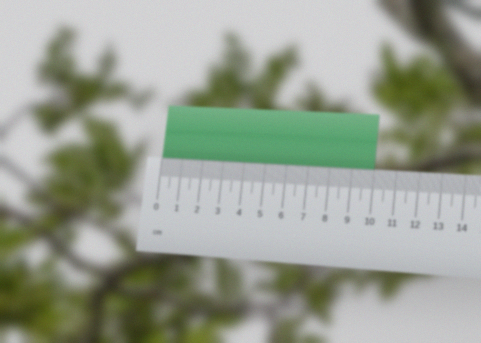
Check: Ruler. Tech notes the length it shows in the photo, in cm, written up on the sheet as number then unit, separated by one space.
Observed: 10 cm
